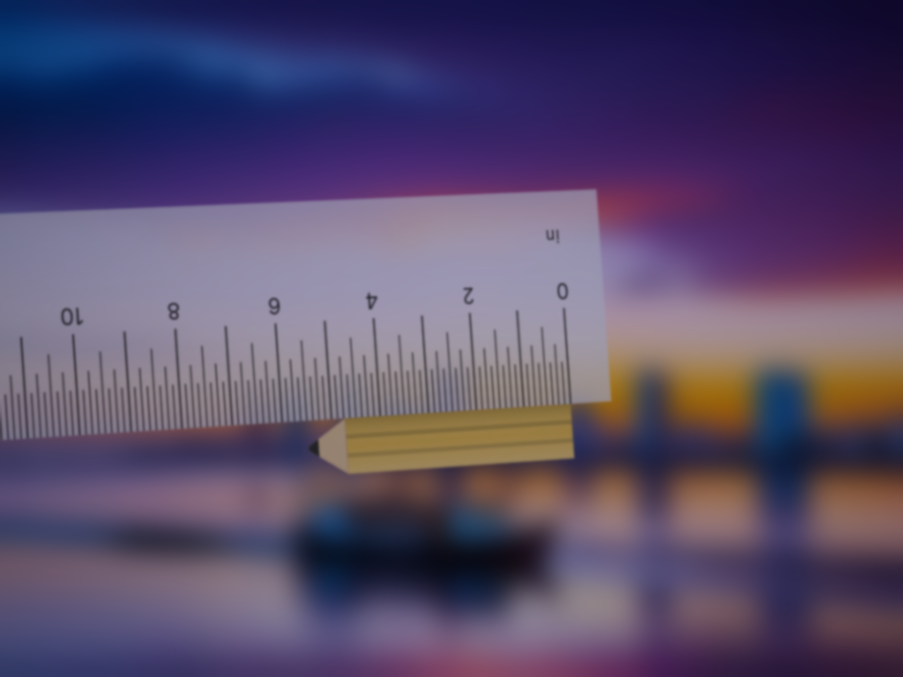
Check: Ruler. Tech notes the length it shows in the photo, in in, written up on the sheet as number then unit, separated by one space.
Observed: 5.5 in
